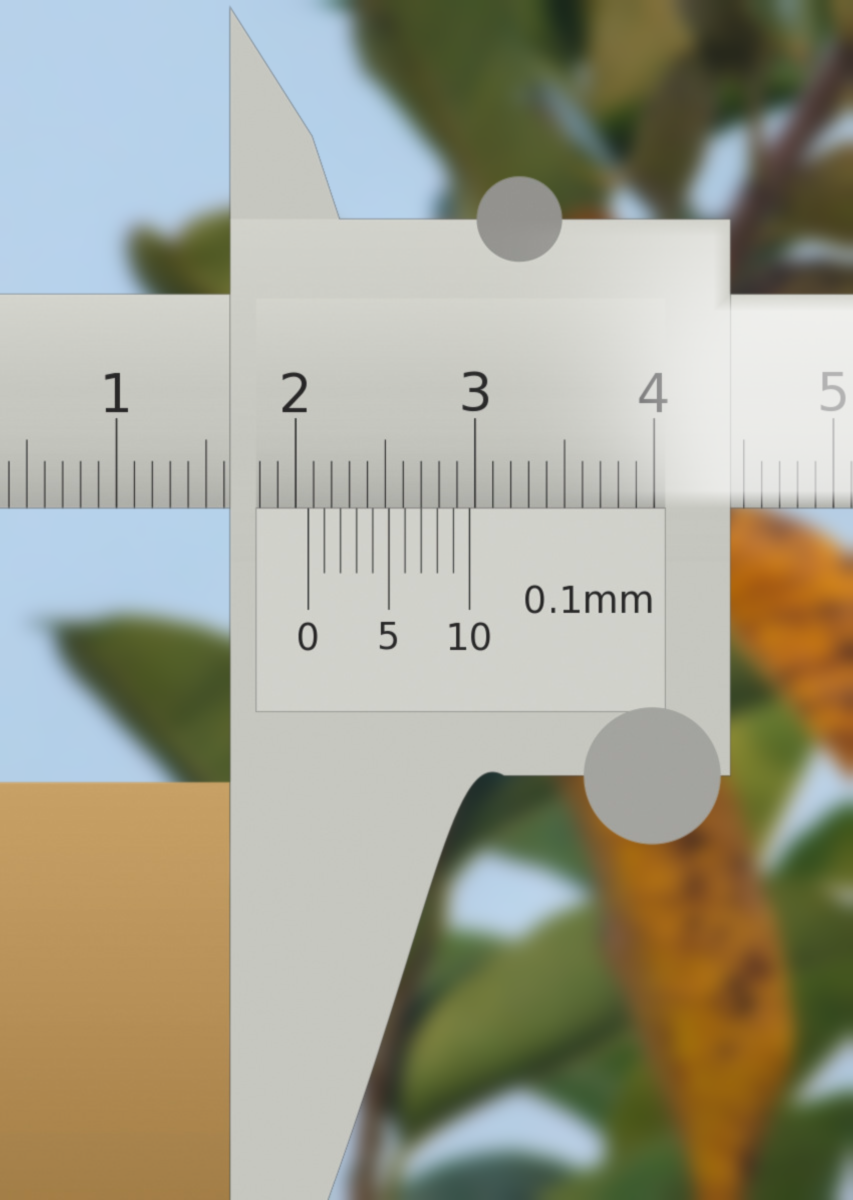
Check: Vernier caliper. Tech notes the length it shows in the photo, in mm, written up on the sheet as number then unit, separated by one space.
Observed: 20.7 mm
